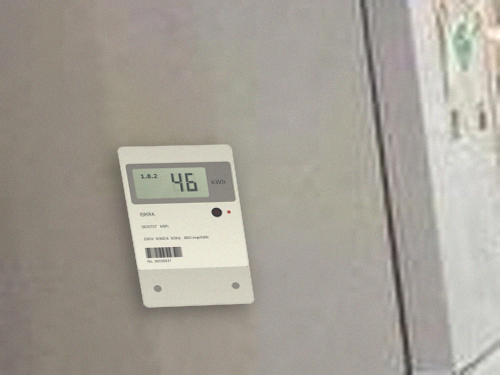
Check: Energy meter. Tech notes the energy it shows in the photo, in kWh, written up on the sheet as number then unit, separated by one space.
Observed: 46 kWh
